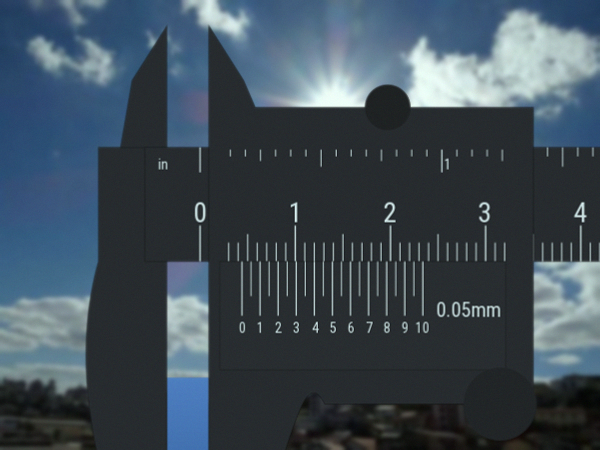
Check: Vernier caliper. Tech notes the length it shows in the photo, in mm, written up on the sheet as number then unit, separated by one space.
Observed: 4.4 mm
